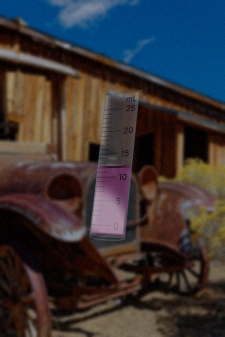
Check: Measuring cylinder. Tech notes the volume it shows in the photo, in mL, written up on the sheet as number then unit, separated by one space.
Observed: 12 mL
